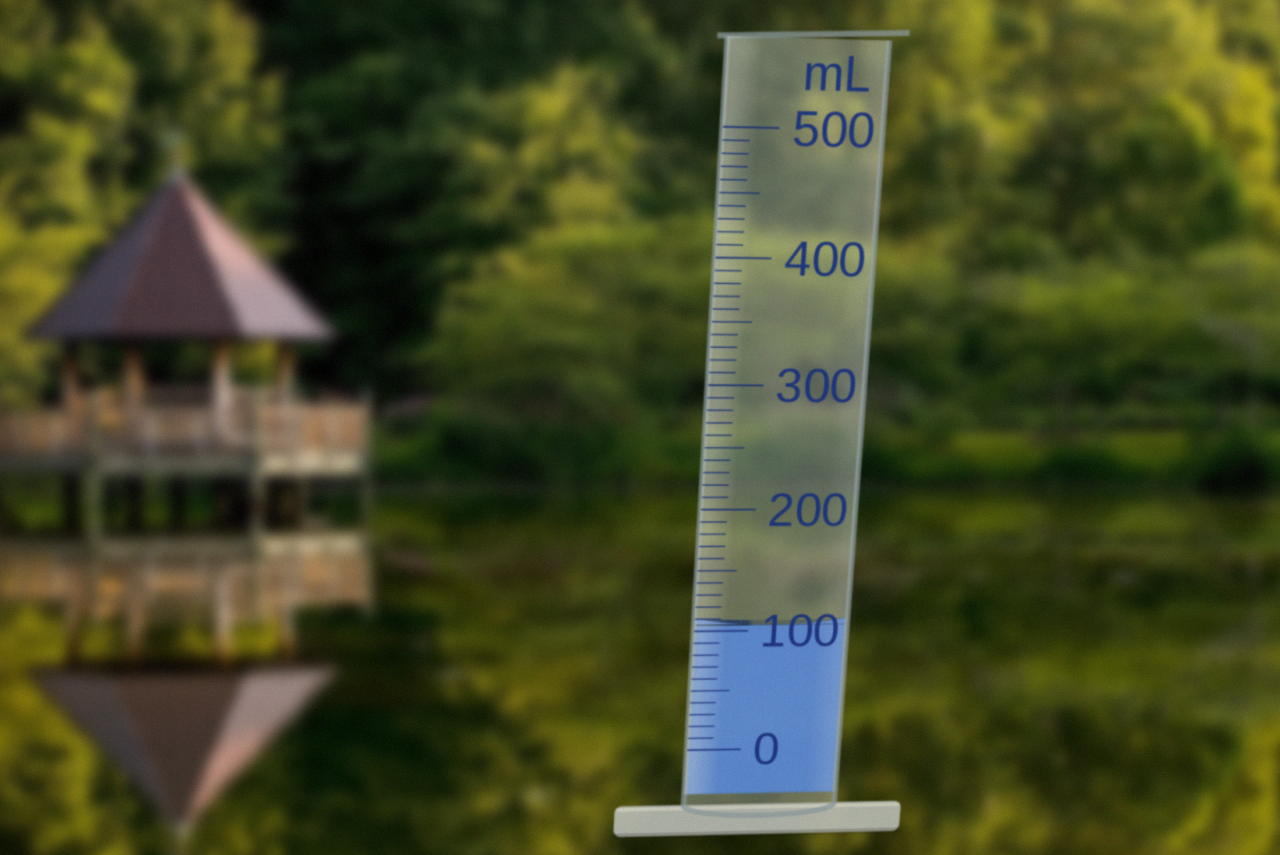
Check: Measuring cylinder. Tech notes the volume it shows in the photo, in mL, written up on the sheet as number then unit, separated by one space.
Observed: 105 mL
